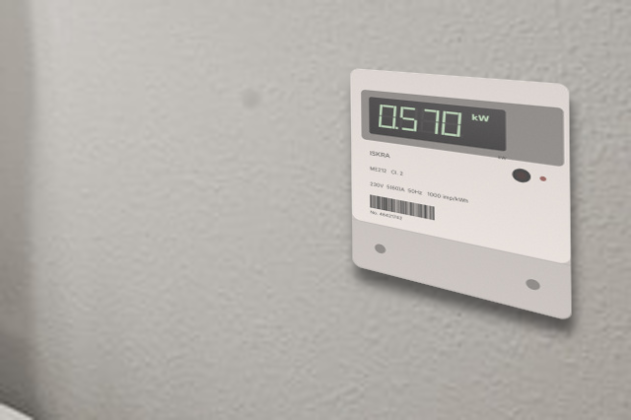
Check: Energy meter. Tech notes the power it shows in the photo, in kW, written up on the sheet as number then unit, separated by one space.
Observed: 0.570 kW
